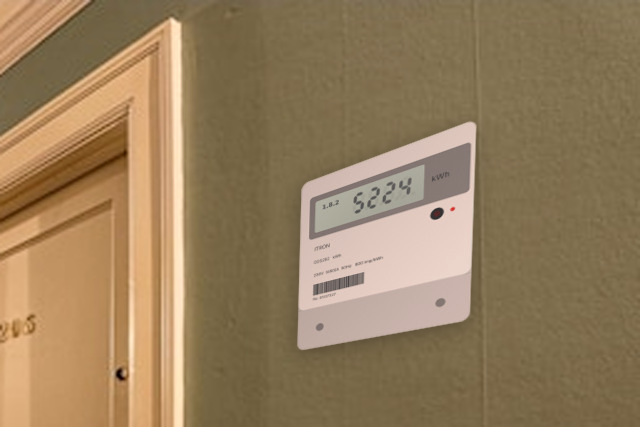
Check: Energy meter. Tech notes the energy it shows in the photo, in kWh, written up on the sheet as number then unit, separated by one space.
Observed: 5224 kWh
